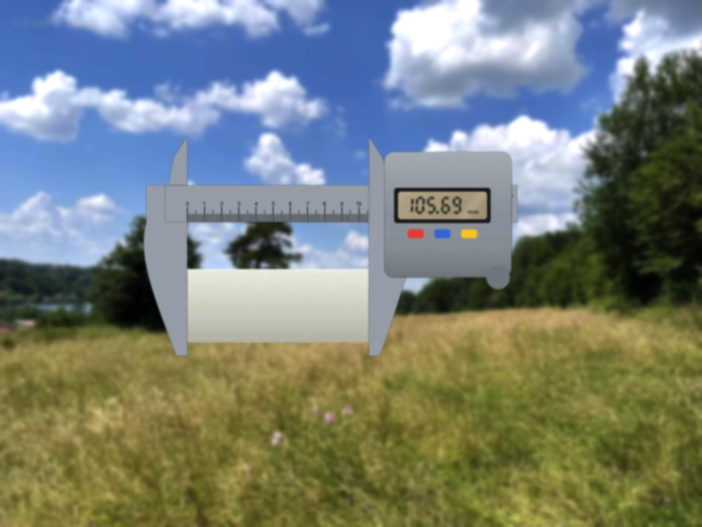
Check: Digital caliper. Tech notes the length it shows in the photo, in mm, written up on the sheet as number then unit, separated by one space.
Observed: 105.69 mm
